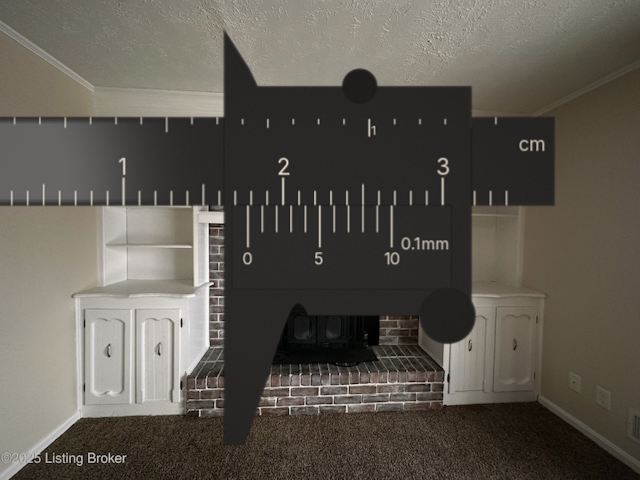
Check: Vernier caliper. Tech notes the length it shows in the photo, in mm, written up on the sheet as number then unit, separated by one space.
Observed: 17.8 mm
